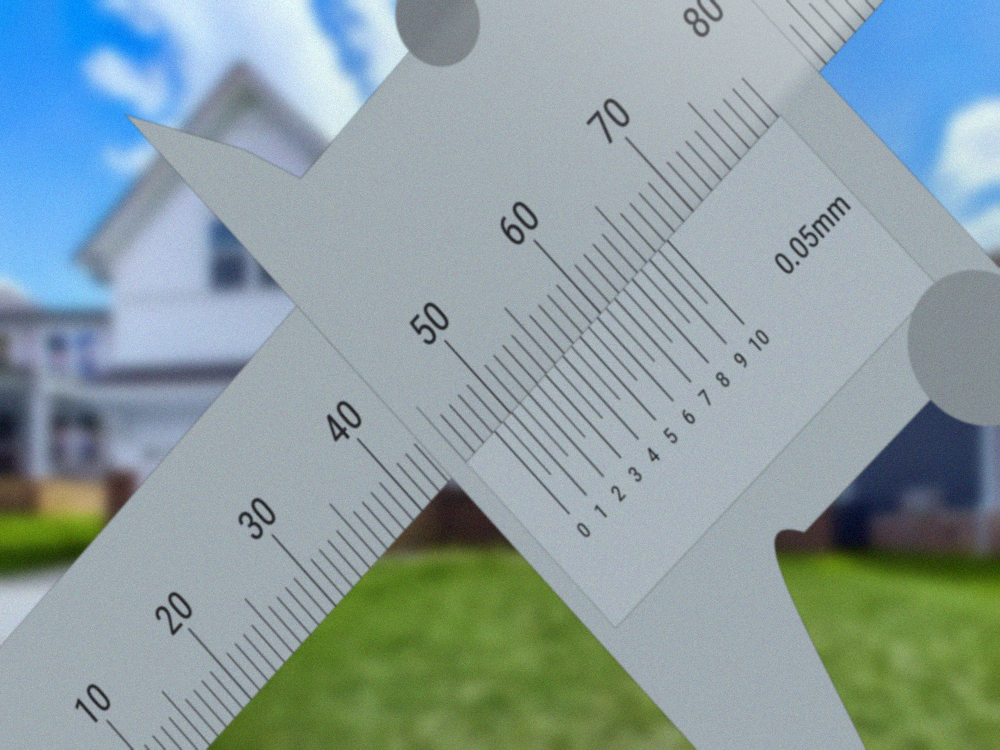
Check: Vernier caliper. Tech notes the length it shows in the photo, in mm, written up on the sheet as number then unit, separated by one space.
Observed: 48.2 mm
